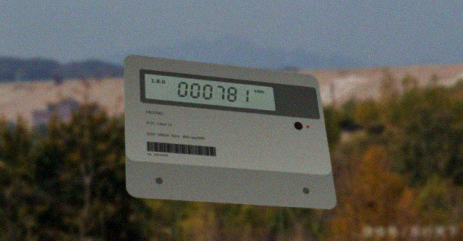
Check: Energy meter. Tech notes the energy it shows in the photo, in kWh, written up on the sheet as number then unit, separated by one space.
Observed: 781 kWh
